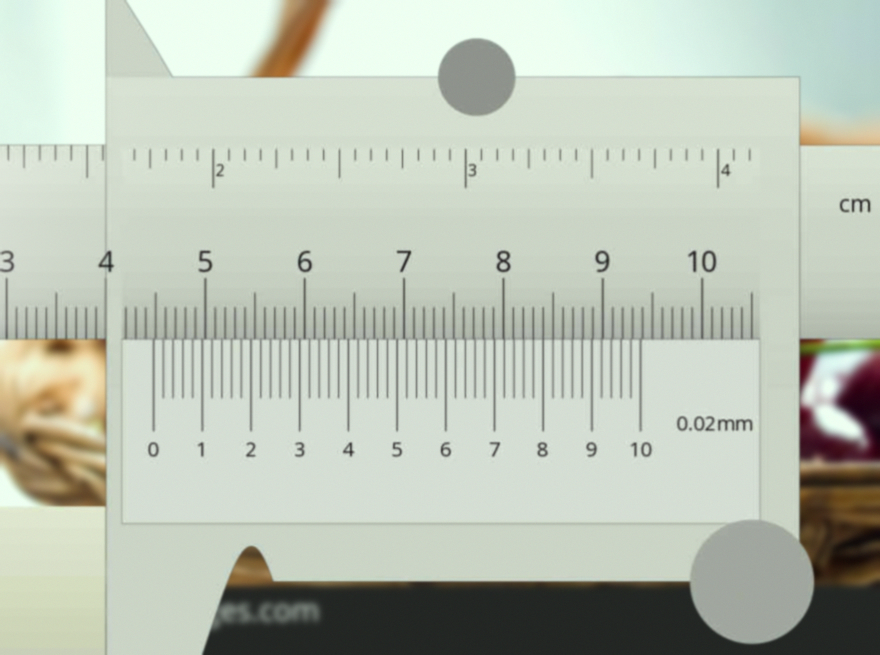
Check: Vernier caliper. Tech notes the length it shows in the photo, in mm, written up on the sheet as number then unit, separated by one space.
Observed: 44.8 mm
